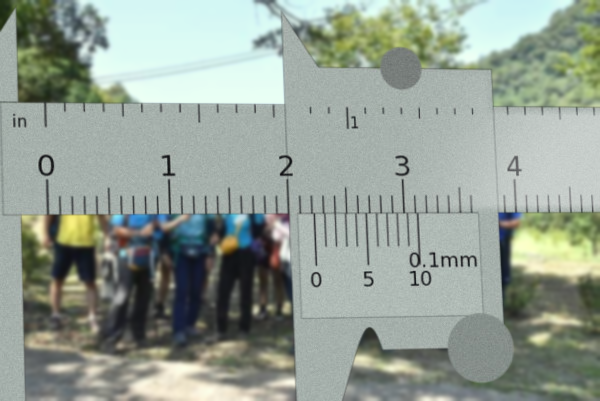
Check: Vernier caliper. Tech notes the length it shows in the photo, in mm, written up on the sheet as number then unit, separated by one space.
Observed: 22.2 mm
